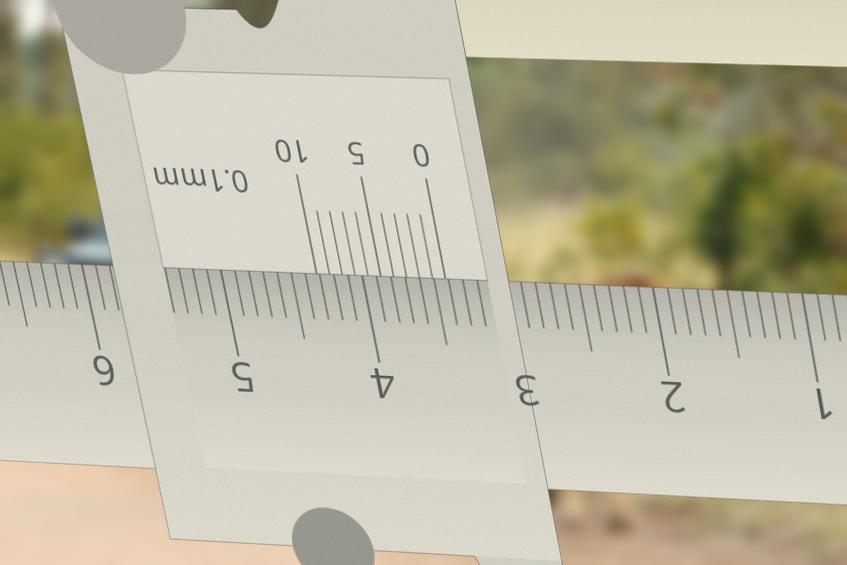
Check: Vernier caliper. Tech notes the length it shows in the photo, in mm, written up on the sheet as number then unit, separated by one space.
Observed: 34.2 mm
